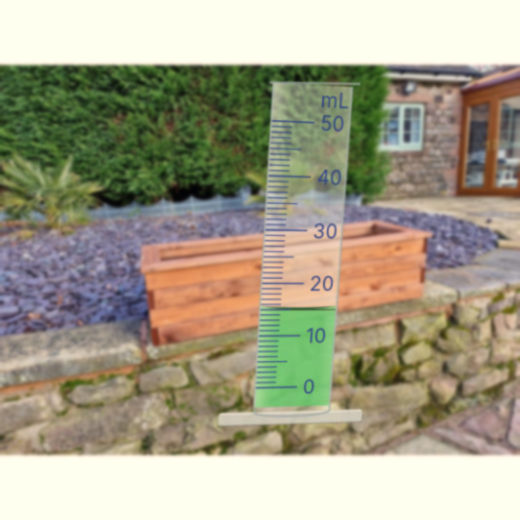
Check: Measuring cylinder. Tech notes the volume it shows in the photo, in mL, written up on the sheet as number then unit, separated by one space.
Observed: 15 mL
